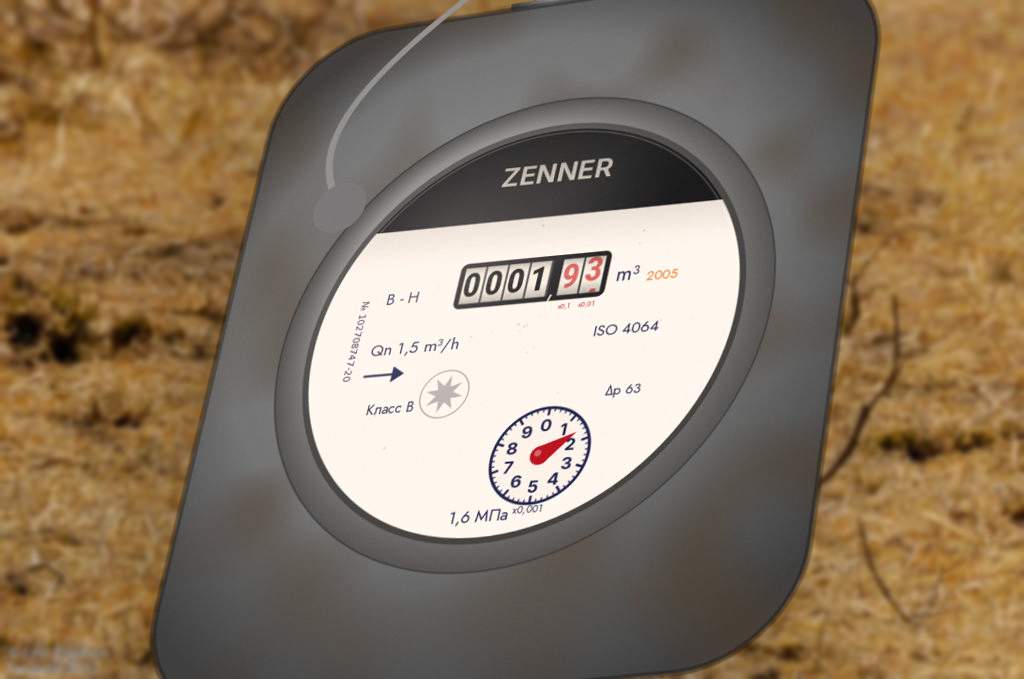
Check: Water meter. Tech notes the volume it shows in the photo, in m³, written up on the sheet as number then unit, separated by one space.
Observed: 1.931 m³
